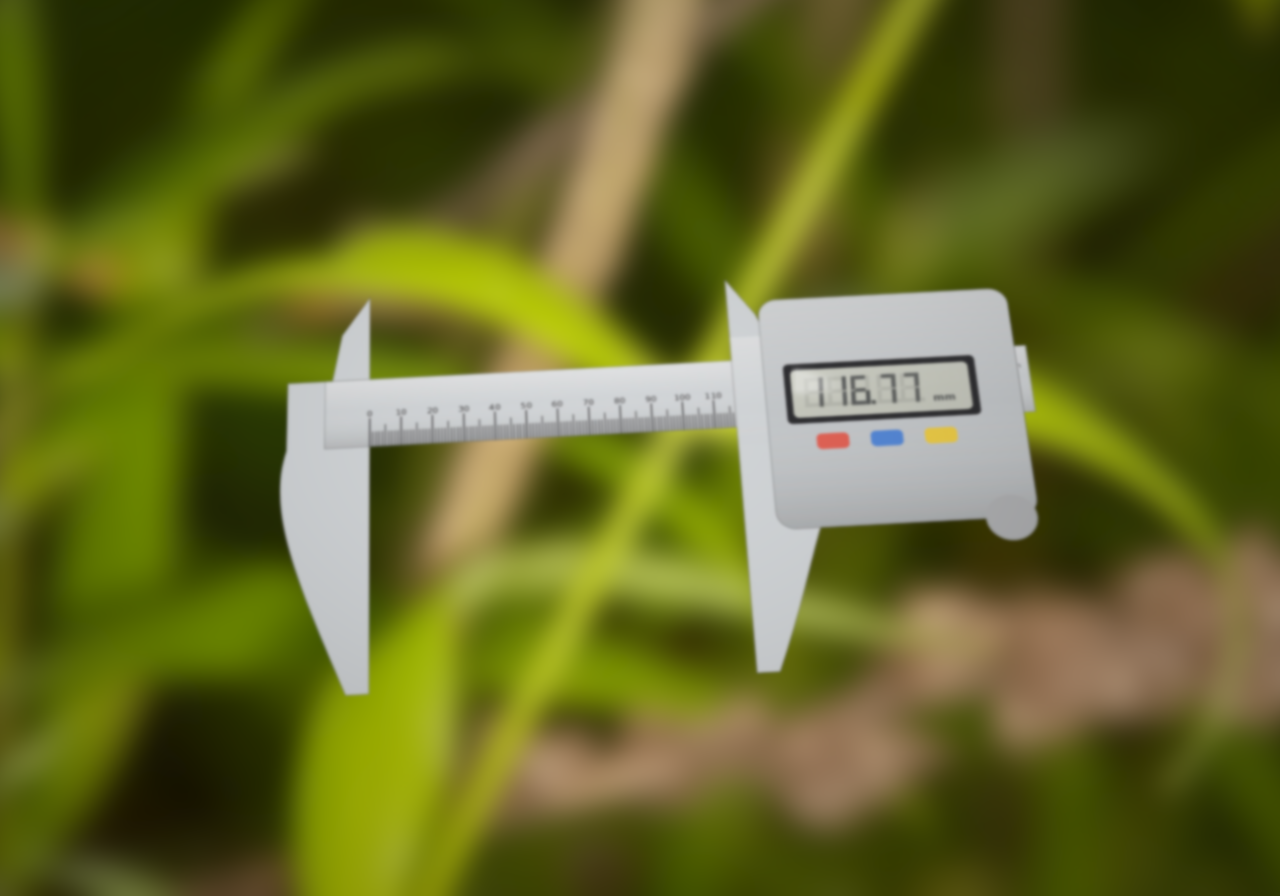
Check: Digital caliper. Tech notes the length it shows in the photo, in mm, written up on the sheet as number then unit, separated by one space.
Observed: 116.77 mm
